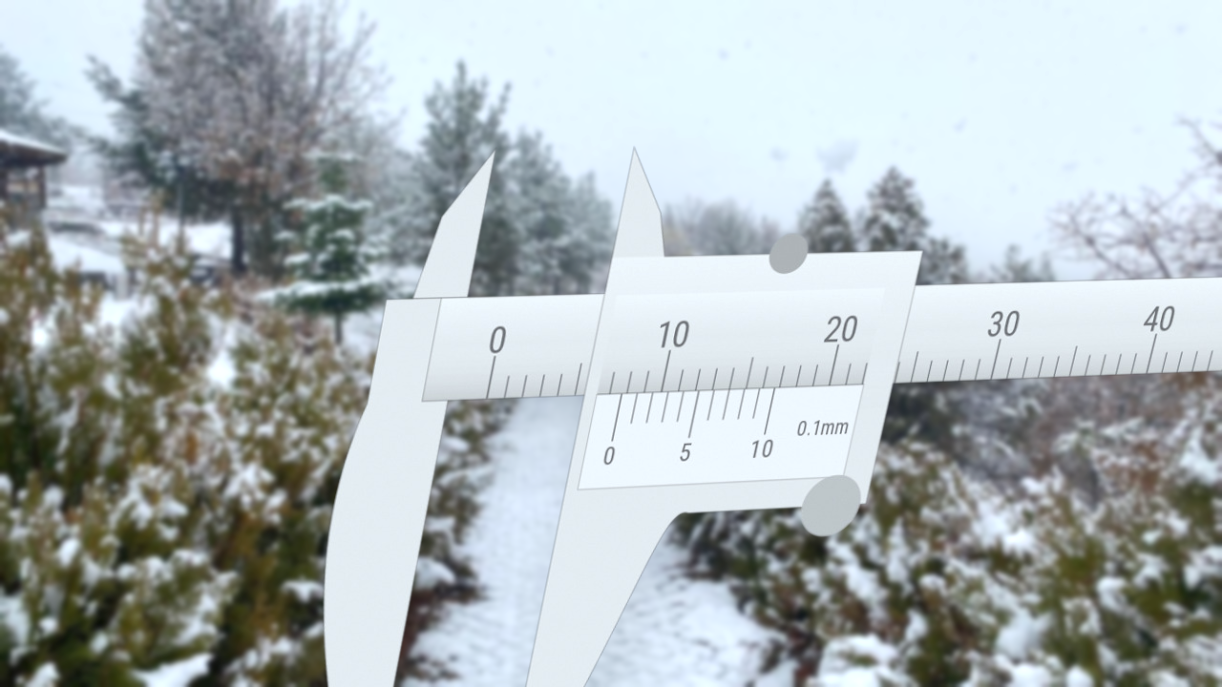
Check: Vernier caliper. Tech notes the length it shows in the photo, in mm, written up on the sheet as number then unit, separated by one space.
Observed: 7.7 mm
